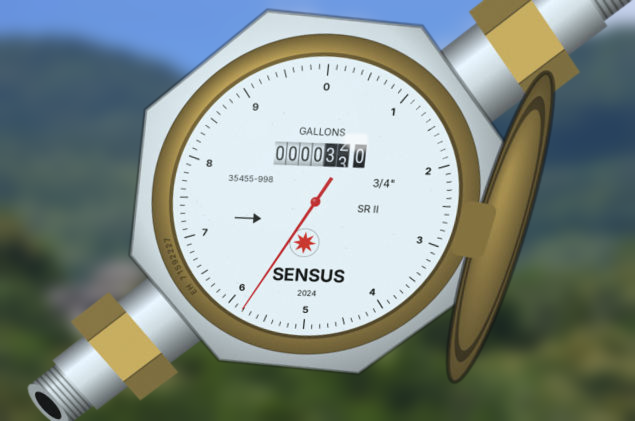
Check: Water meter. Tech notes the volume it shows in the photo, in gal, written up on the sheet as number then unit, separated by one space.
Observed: 325.8 gal
